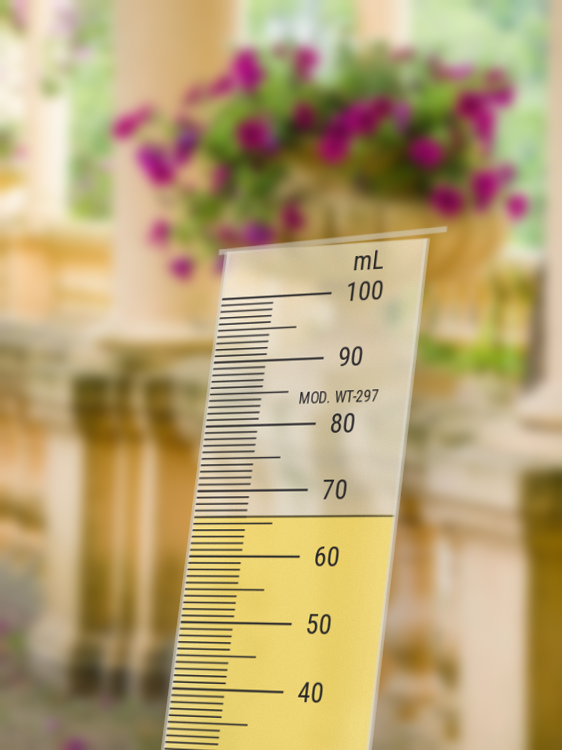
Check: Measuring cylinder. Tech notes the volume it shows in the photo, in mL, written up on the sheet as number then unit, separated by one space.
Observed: 66 mL
